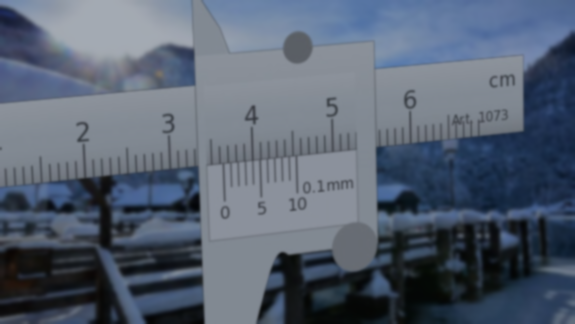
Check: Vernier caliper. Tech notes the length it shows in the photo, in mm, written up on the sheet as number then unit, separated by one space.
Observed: 36.4 mm
